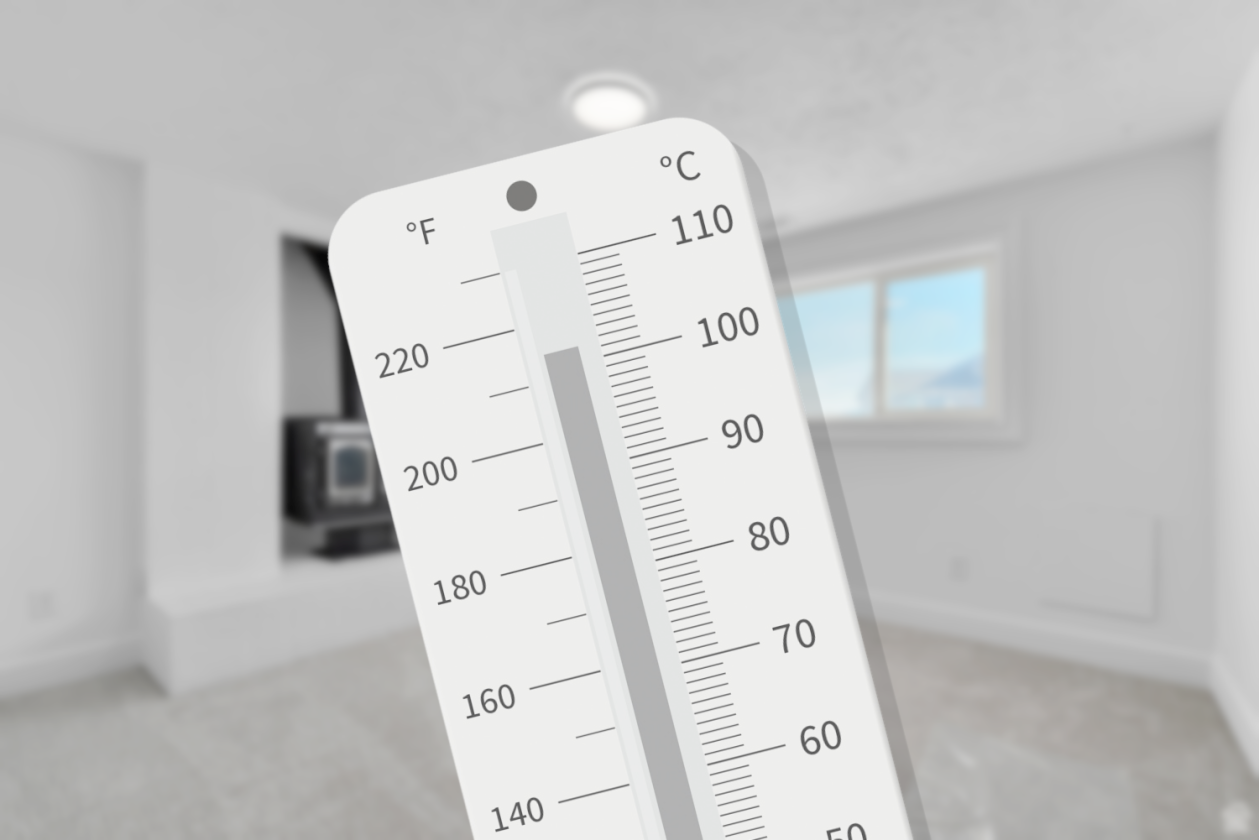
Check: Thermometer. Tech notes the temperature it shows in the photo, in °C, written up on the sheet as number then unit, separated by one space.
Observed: 101.5 °C
